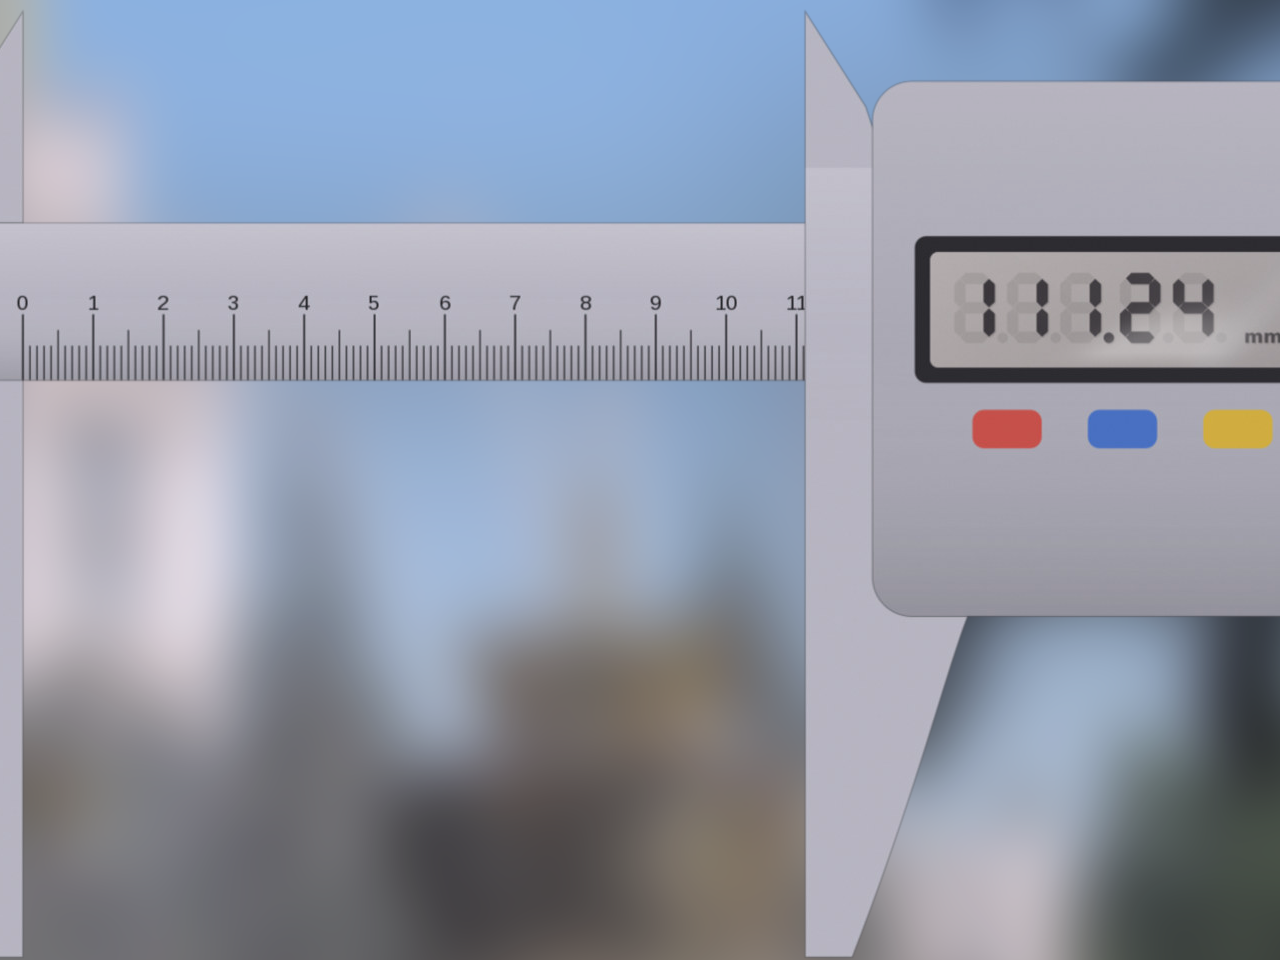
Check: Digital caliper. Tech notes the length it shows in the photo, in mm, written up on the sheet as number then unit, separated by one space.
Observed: 111.24 mm
